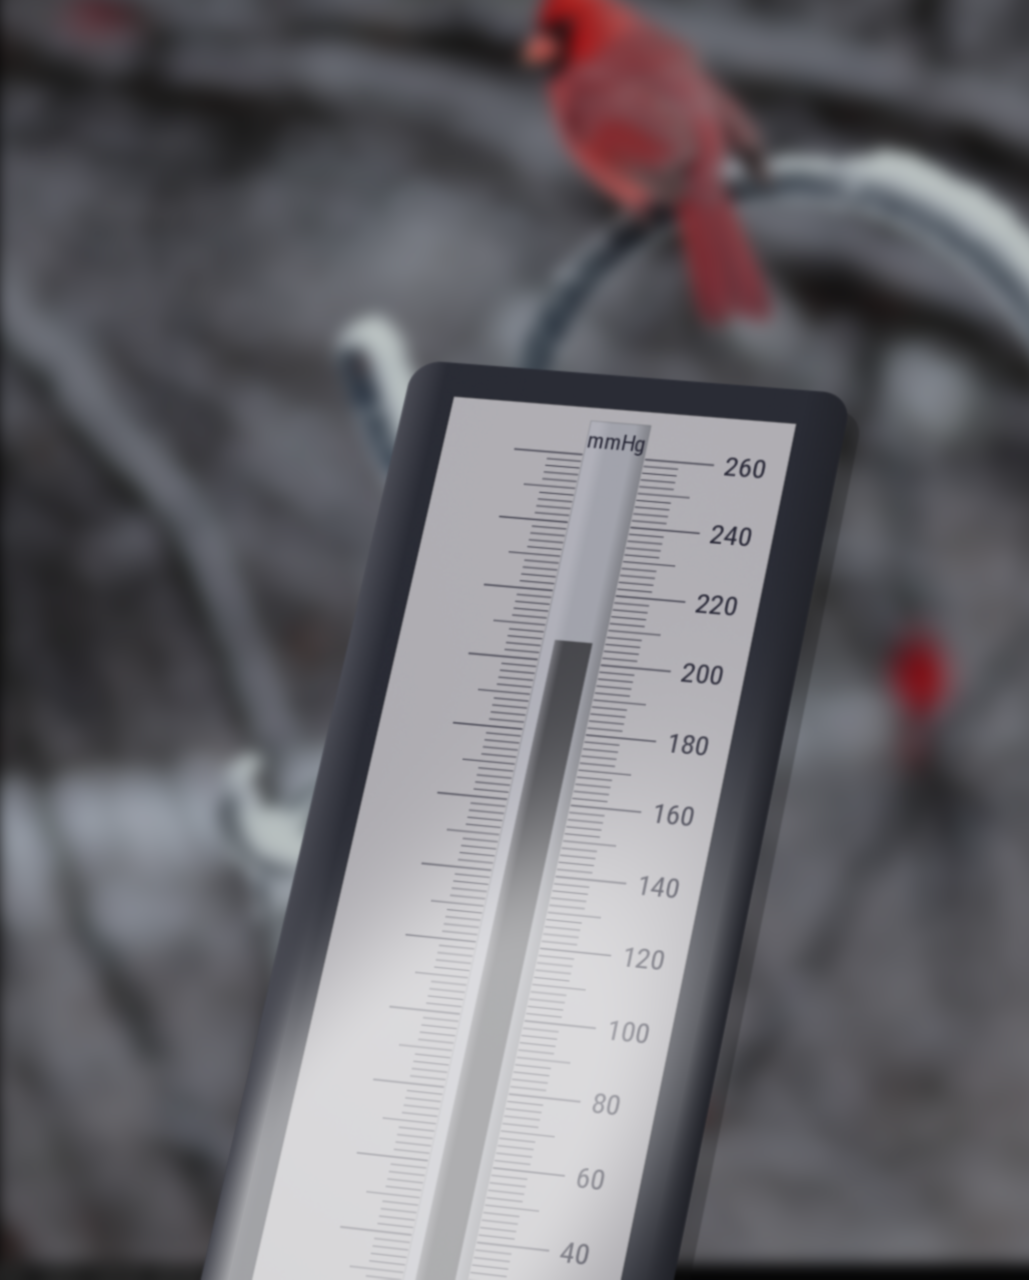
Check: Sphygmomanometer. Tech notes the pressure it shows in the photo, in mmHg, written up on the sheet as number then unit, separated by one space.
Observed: 206 mmHg
